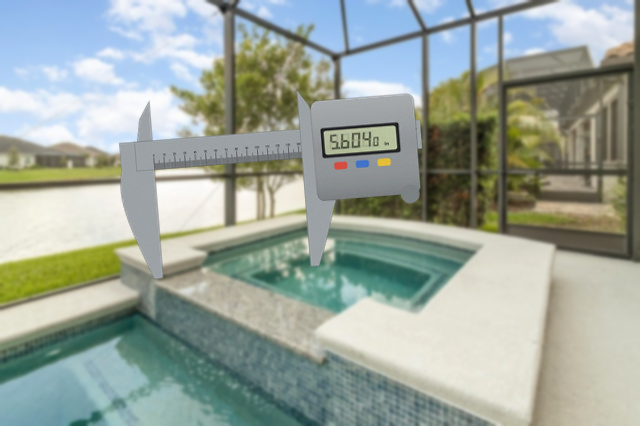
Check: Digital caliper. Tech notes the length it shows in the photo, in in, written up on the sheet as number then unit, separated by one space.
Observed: 5.6040 in
